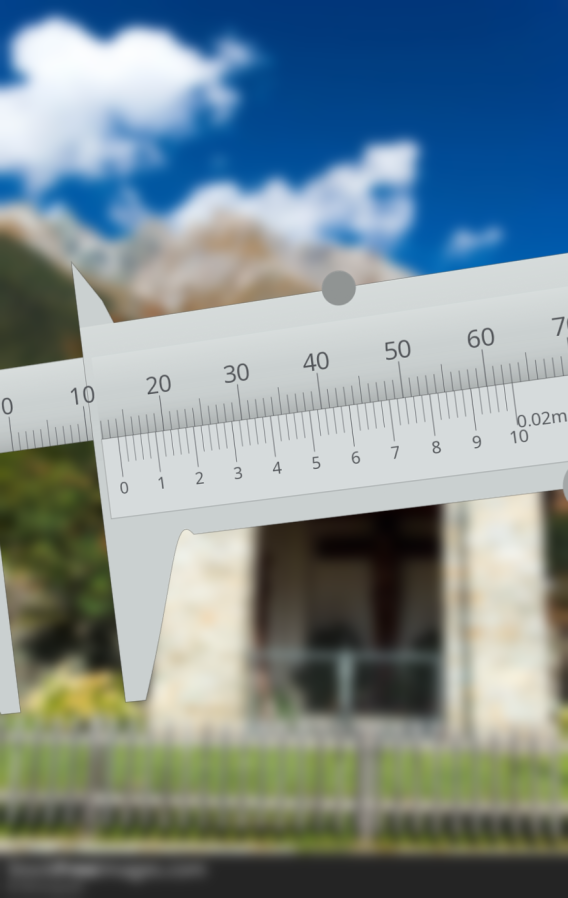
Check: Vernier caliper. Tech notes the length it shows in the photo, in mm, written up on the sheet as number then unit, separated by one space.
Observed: 14.0 mm
